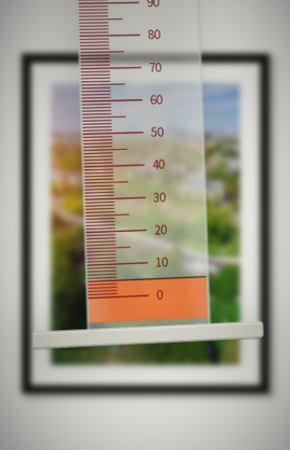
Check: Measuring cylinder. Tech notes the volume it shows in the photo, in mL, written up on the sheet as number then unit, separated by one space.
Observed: 5 mL
